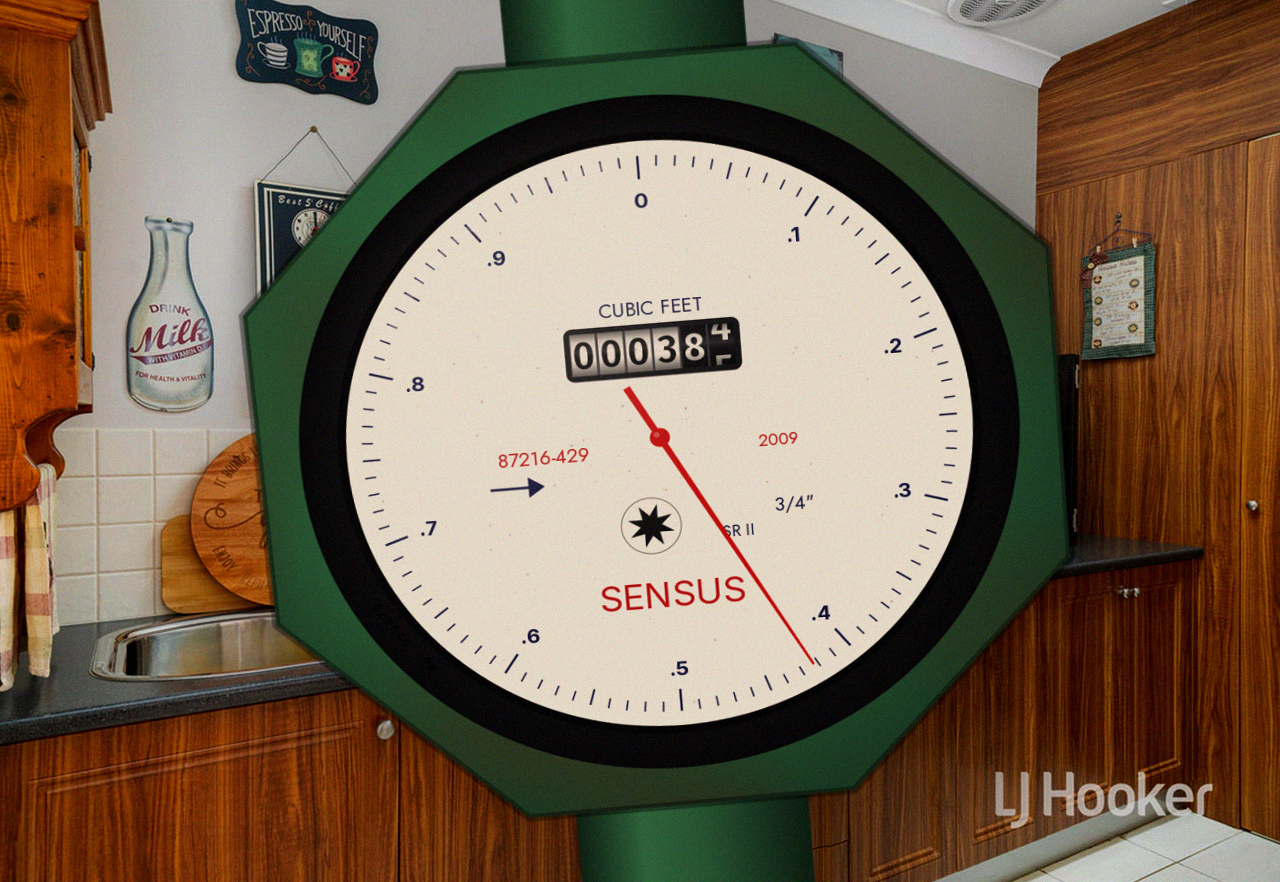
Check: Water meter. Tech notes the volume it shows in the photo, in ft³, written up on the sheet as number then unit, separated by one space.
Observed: 384.42 ft³
